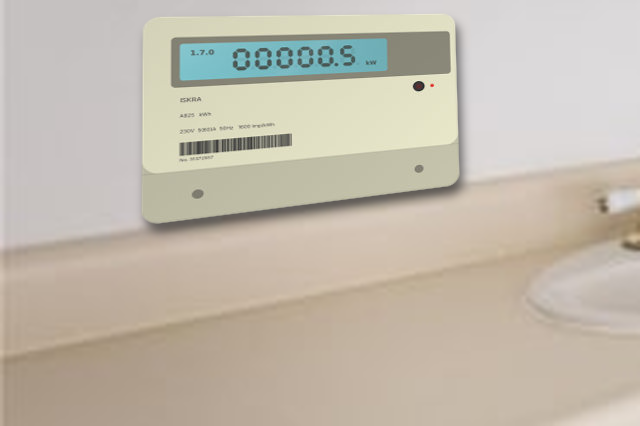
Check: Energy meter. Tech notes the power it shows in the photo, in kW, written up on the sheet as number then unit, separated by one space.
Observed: 0.5 kW
